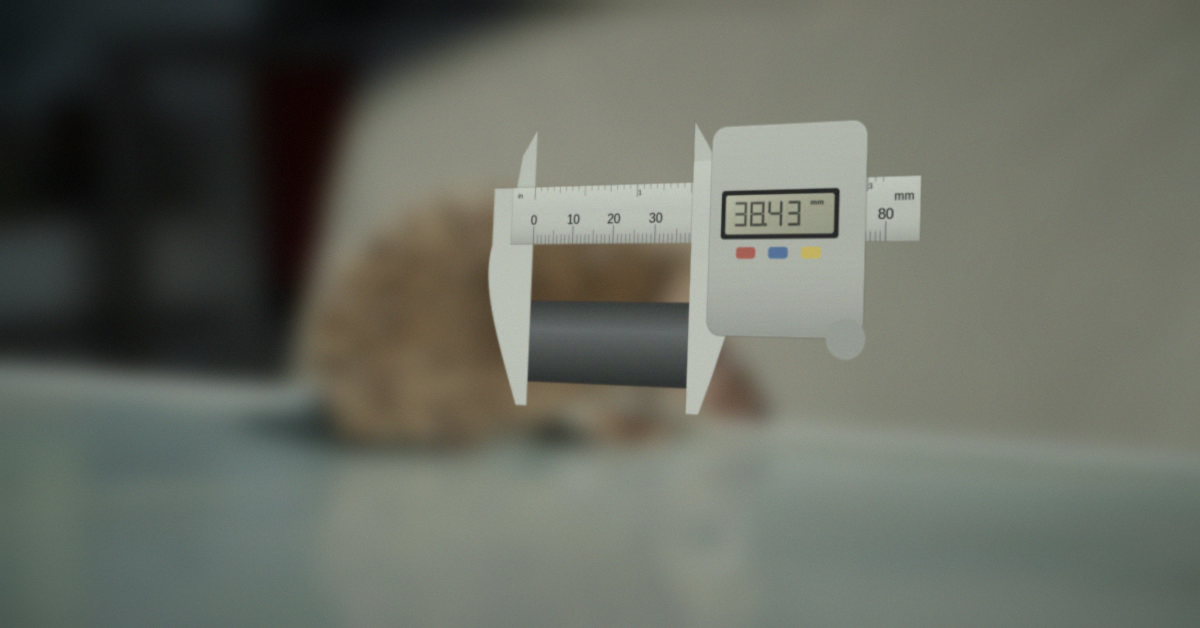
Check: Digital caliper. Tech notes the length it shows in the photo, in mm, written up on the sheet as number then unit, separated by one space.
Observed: 38.43 mm
